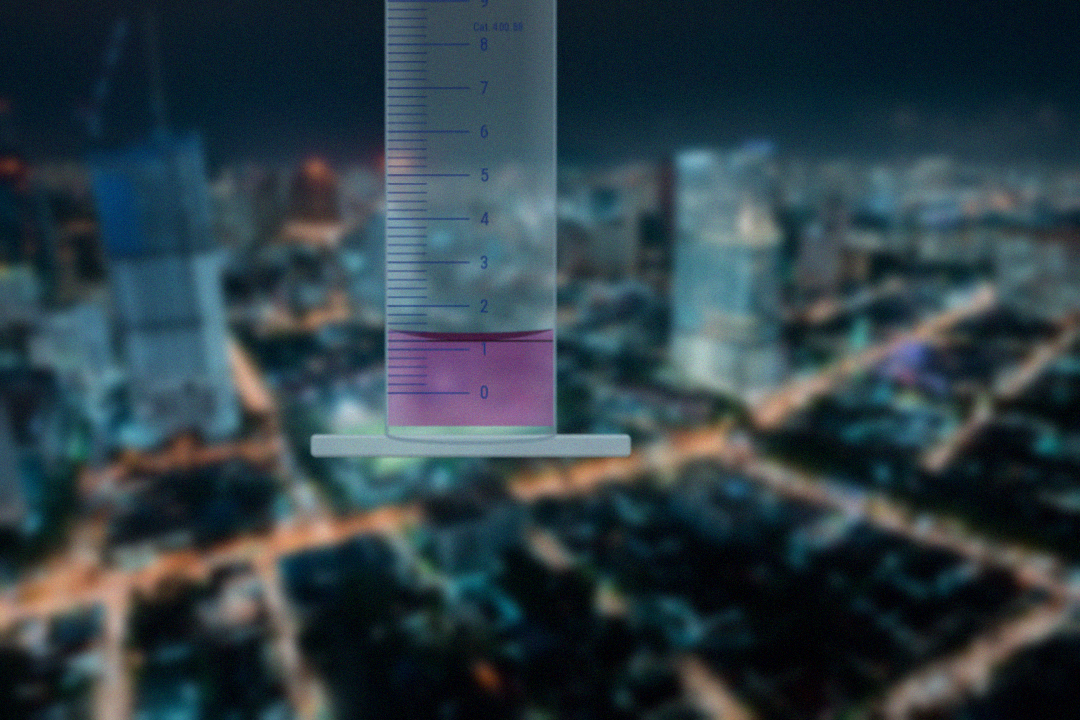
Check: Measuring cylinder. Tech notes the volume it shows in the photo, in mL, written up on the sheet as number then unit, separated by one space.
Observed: 1.2 mL
